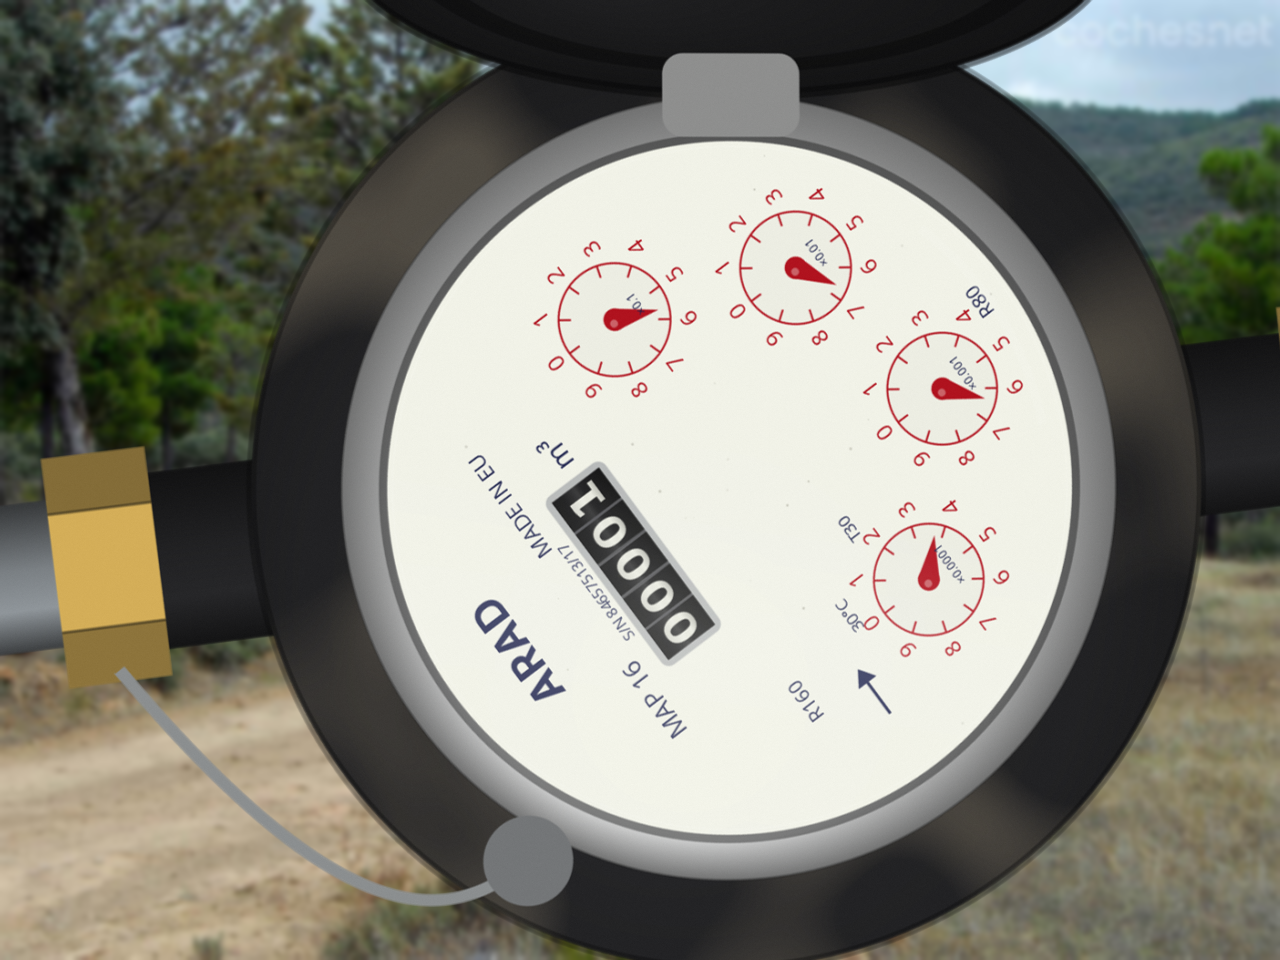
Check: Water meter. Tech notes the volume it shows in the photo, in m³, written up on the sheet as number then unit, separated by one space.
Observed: 1.5663 m³
